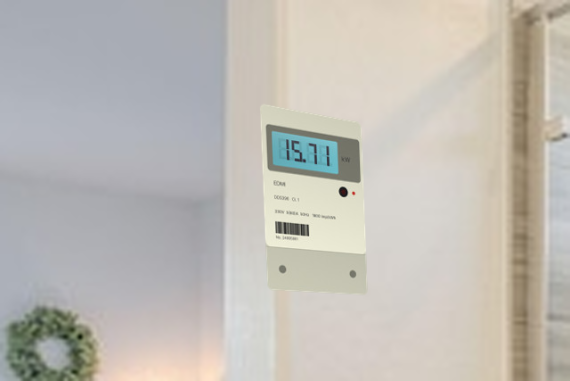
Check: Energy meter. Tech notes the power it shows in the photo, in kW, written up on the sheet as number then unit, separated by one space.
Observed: 15.71 kW
